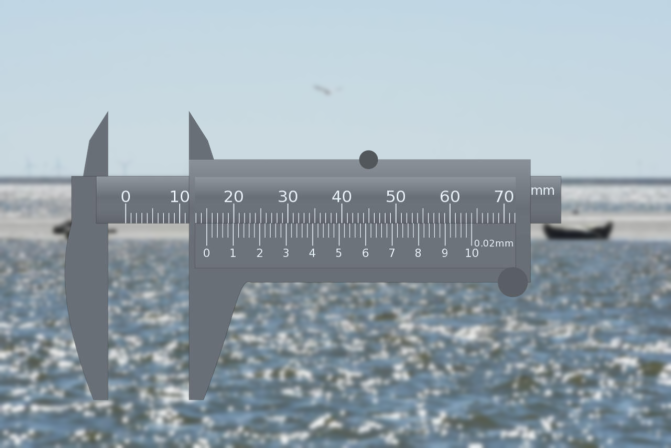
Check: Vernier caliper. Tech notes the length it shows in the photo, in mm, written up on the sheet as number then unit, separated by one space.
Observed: 15.0 mm
